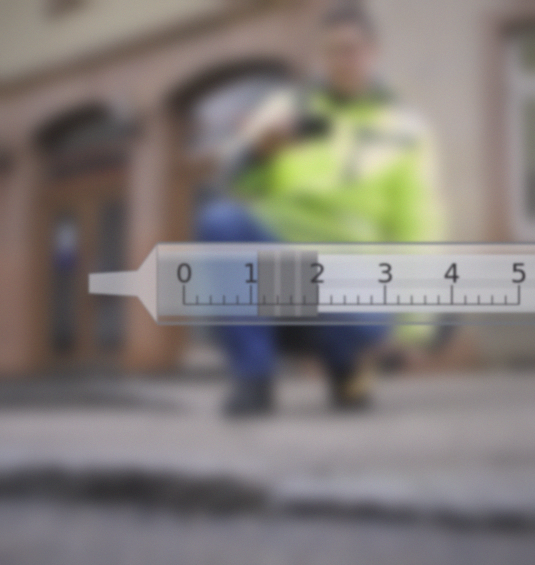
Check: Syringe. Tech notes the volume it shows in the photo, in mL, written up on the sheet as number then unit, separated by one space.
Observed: 1.1 mL
